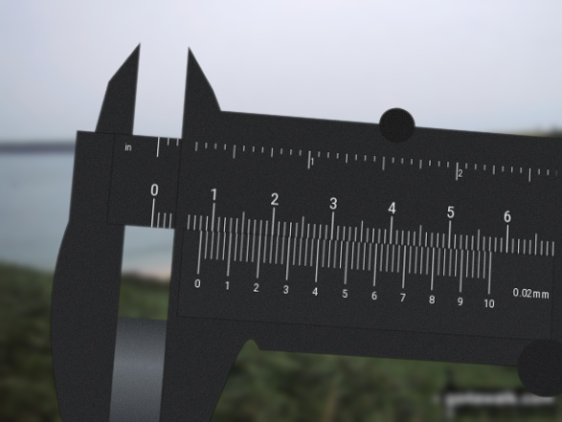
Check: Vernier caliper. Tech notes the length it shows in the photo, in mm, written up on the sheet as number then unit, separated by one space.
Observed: 8.2 mm
